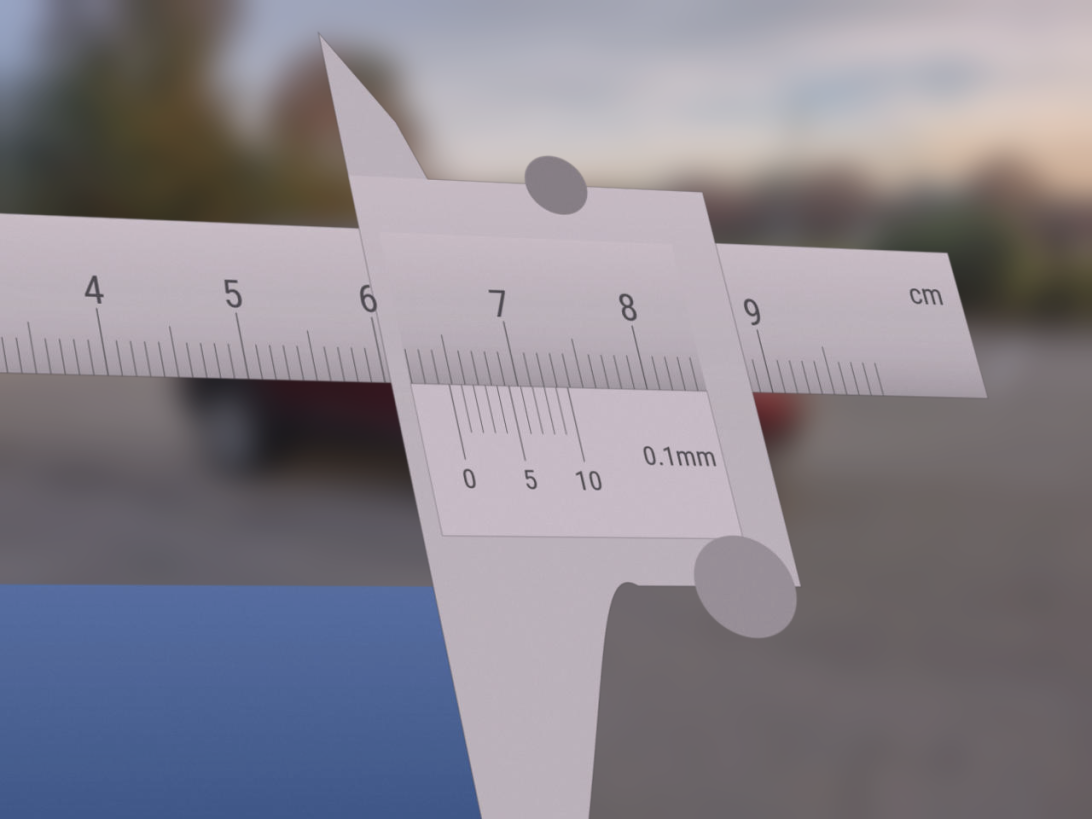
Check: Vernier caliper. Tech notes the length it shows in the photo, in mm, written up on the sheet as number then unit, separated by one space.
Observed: 64.8 mm
